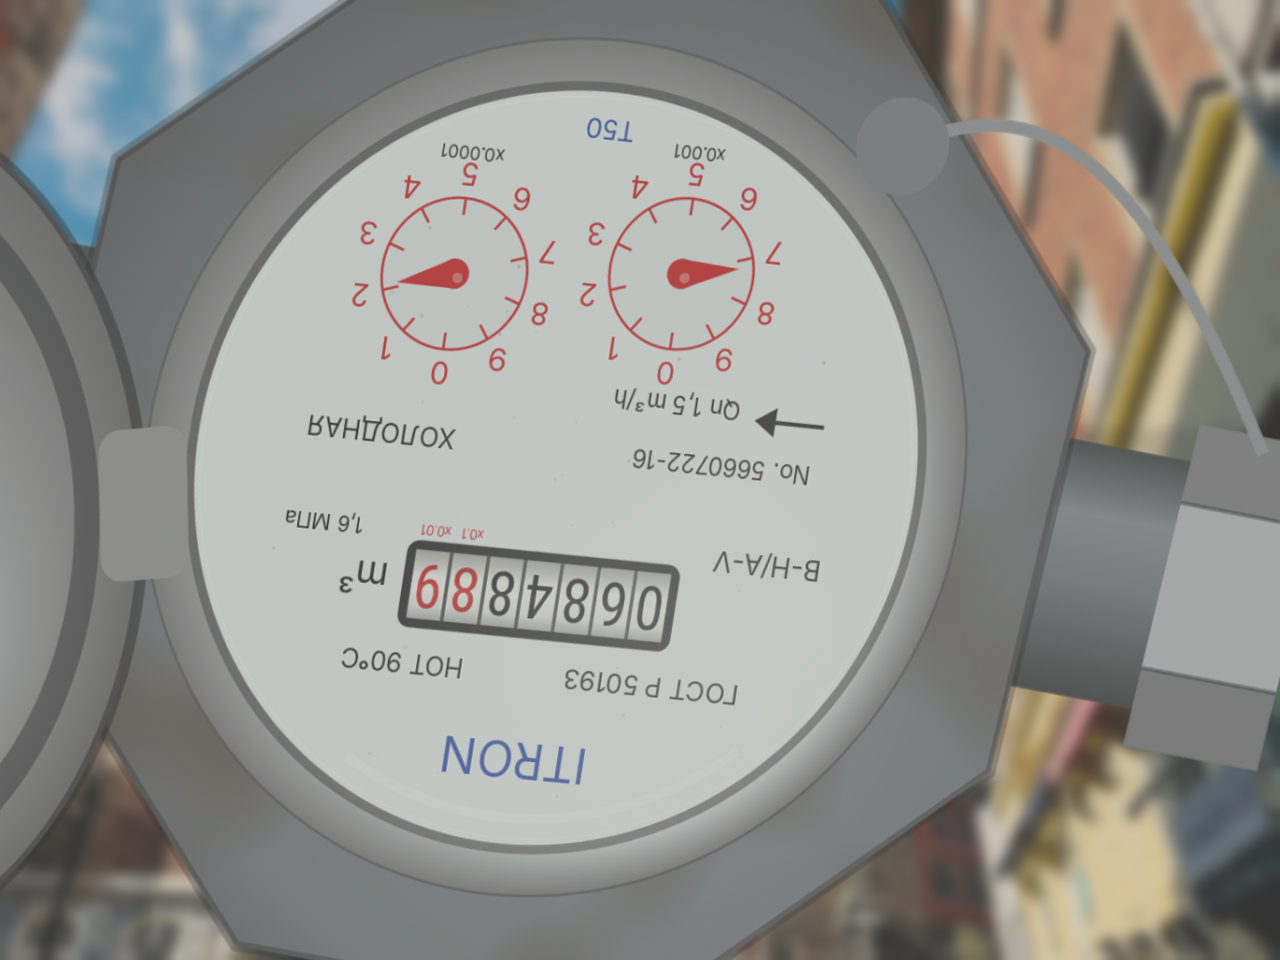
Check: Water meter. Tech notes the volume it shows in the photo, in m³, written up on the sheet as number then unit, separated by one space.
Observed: 6848.8972 m³
